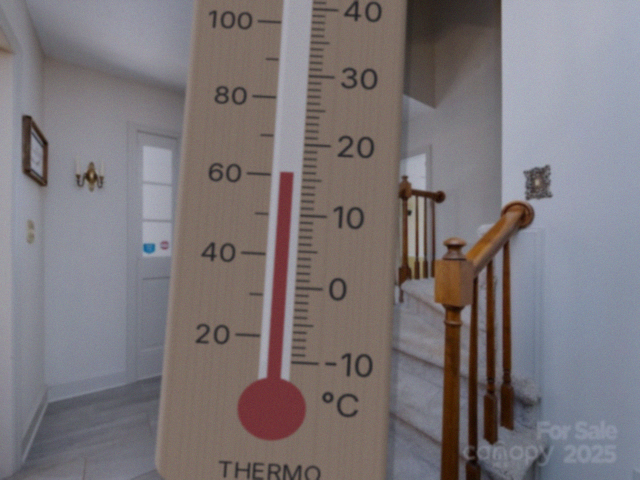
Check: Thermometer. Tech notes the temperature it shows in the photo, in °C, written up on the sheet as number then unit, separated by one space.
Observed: 16 °C
